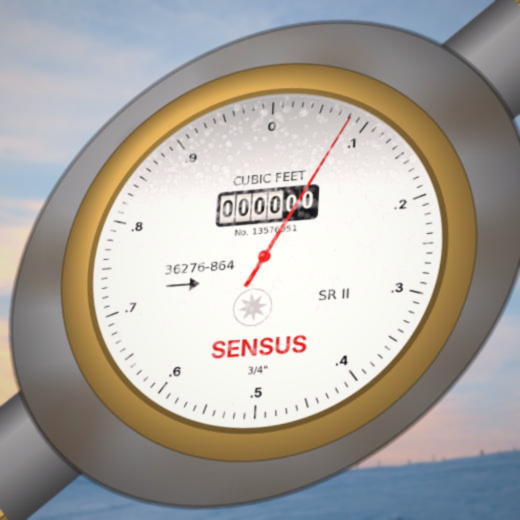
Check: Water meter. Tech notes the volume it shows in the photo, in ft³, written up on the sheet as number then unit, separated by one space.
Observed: 0.08 ft³
